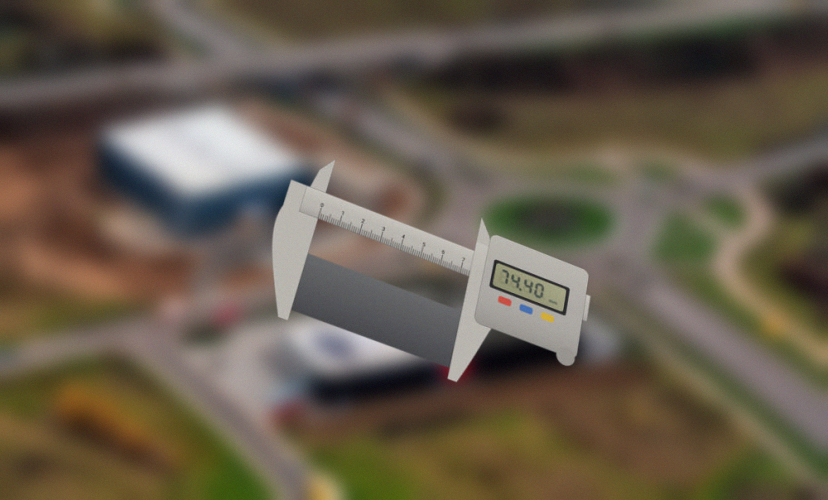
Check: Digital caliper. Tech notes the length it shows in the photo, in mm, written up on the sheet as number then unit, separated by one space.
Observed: 74.40 mm
